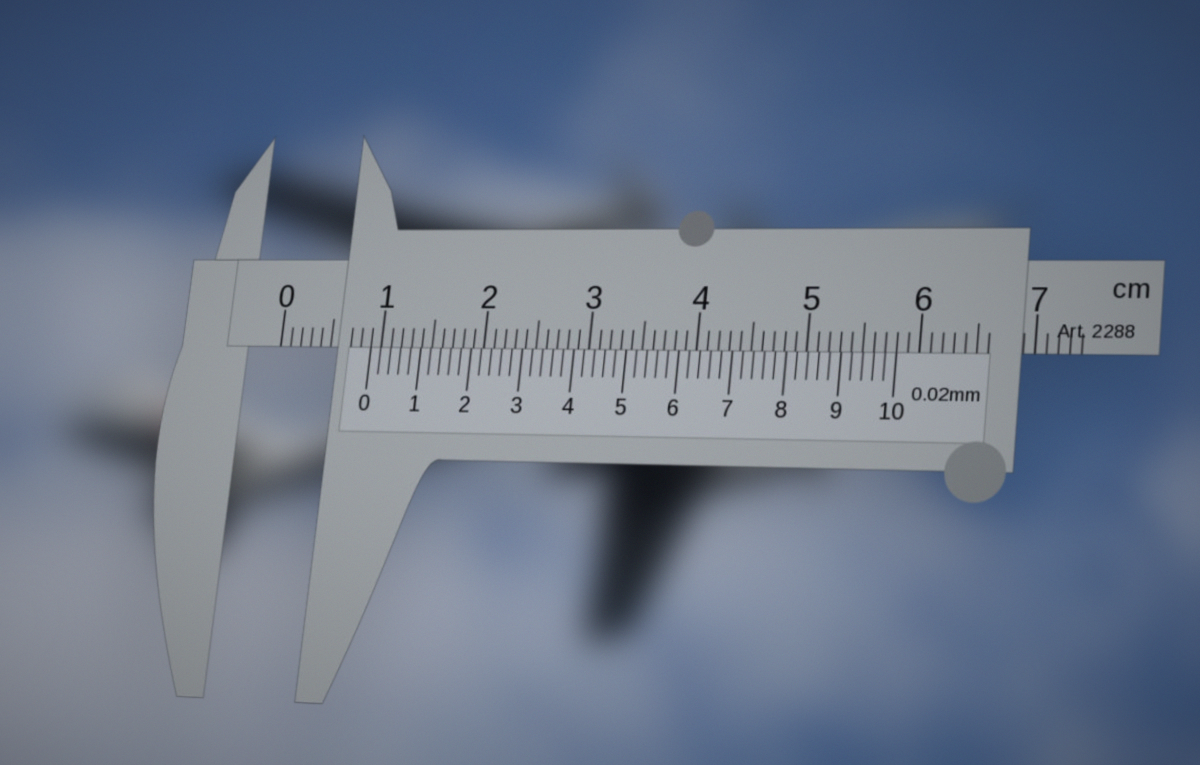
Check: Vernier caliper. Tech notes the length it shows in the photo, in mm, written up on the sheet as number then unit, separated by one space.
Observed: 9.0 mm
